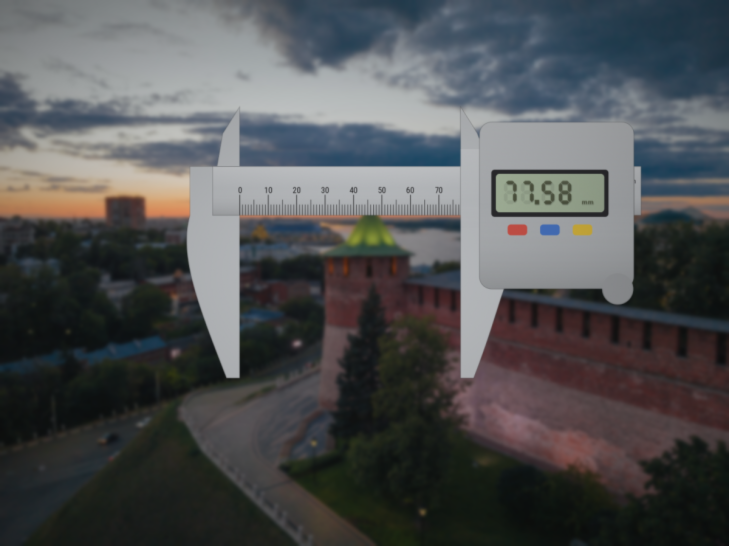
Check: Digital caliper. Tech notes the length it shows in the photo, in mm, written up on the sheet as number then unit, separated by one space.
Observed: 77.58 mm
